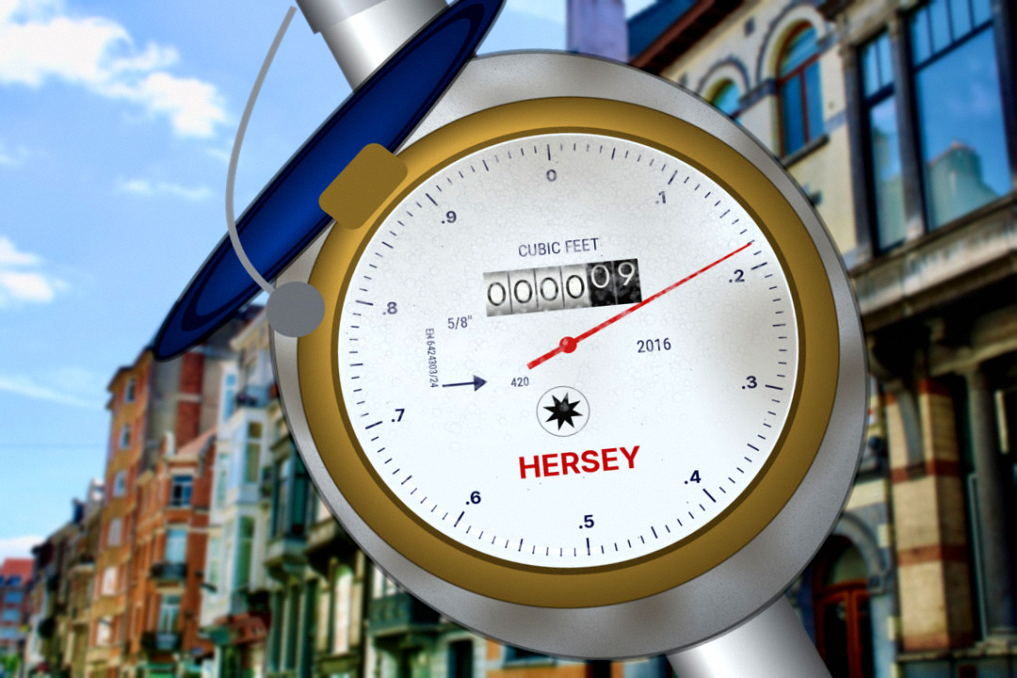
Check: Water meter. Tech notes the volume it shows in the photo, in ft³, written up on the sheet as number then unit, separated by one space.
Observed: 9.18 ft³
